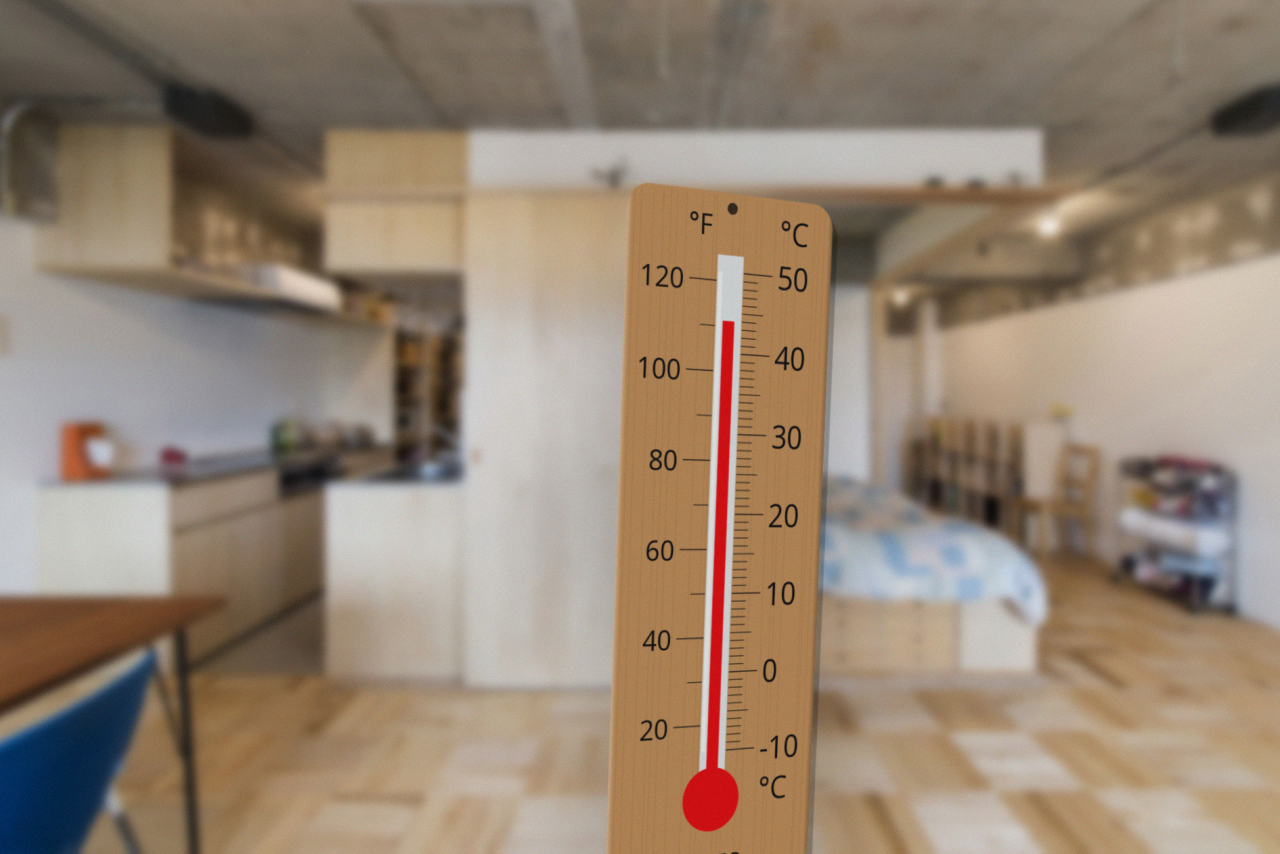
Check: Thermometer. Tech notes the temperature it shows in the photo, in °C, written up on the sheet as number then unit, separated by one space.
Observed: 44 °C
